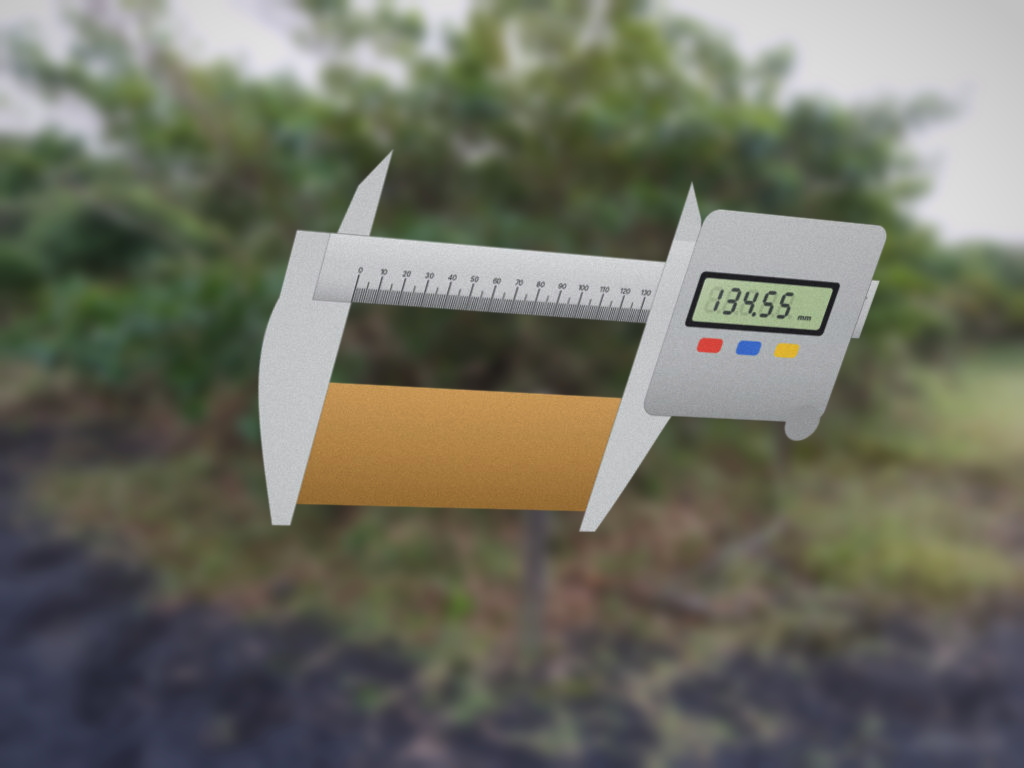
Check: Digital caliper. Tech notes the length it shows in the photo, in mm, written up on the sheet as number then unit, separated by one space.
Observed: 134.55 mm
